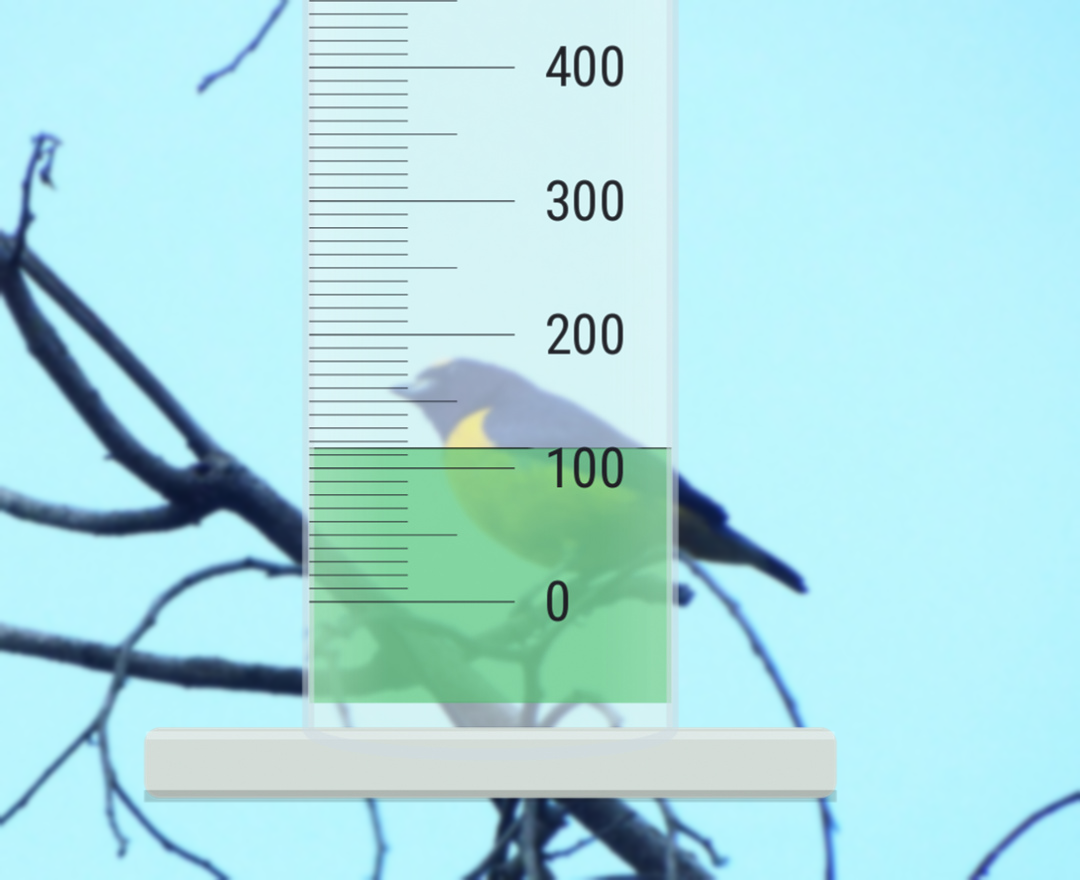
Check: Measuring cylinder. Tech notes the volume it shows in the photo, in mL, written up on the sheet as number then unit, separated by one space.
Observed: 115 mL
